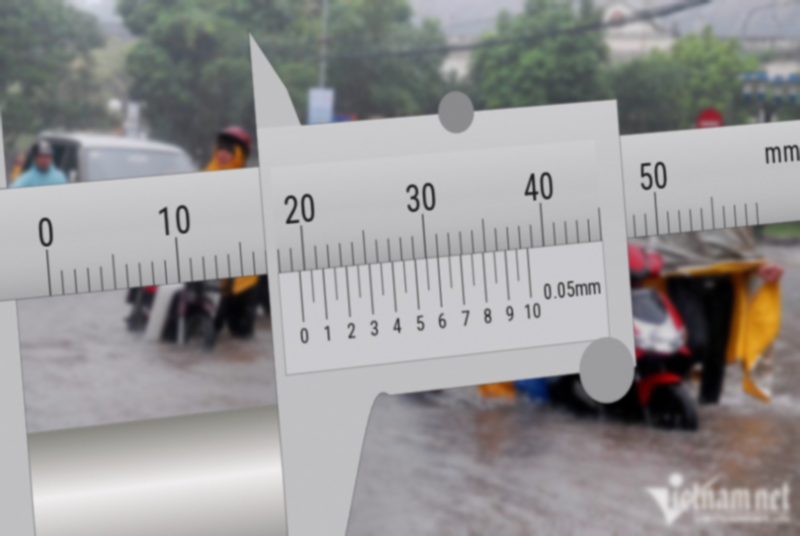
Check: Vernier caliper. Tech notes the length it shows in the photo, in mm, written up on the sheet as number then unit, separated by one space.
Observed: 19.6 mm
